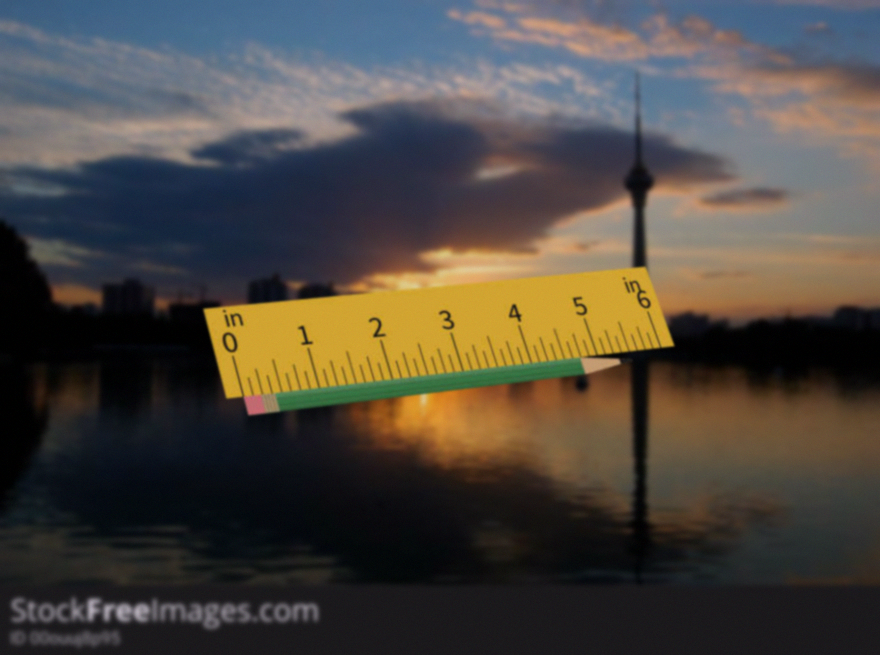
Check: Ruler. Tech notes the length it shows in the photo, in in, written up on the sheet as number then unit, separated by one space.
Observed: 5.5 in
